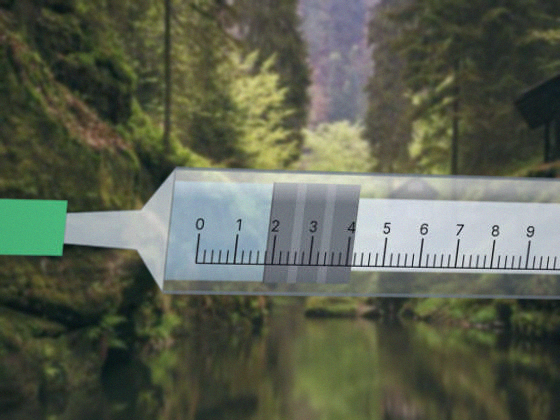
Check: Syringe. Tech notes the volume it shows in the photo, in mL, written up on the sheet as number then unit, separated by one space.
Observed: 1.8 mL
